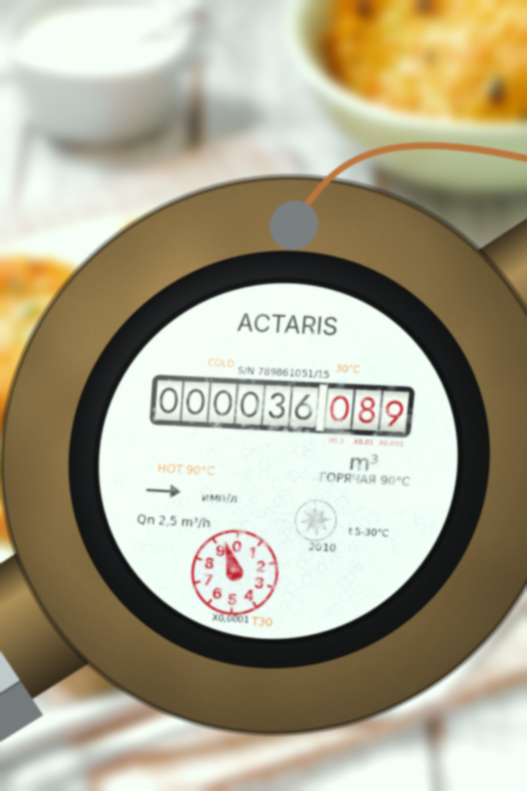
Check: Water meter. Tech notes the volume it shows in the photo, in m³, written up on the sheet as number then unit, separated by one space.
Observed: 36.0889 m³
